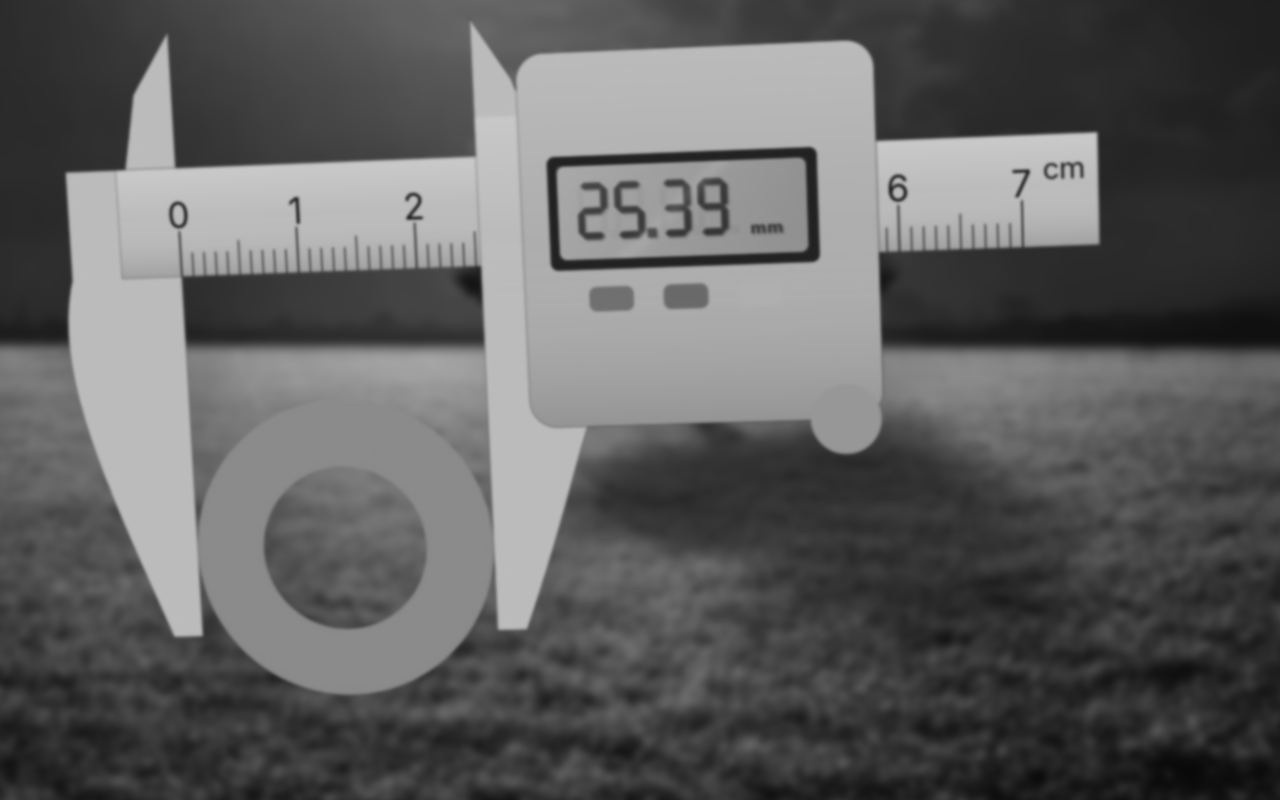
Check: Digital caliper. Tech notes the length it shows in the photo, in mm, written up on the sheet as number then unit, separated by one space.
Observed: 25.39 mm
